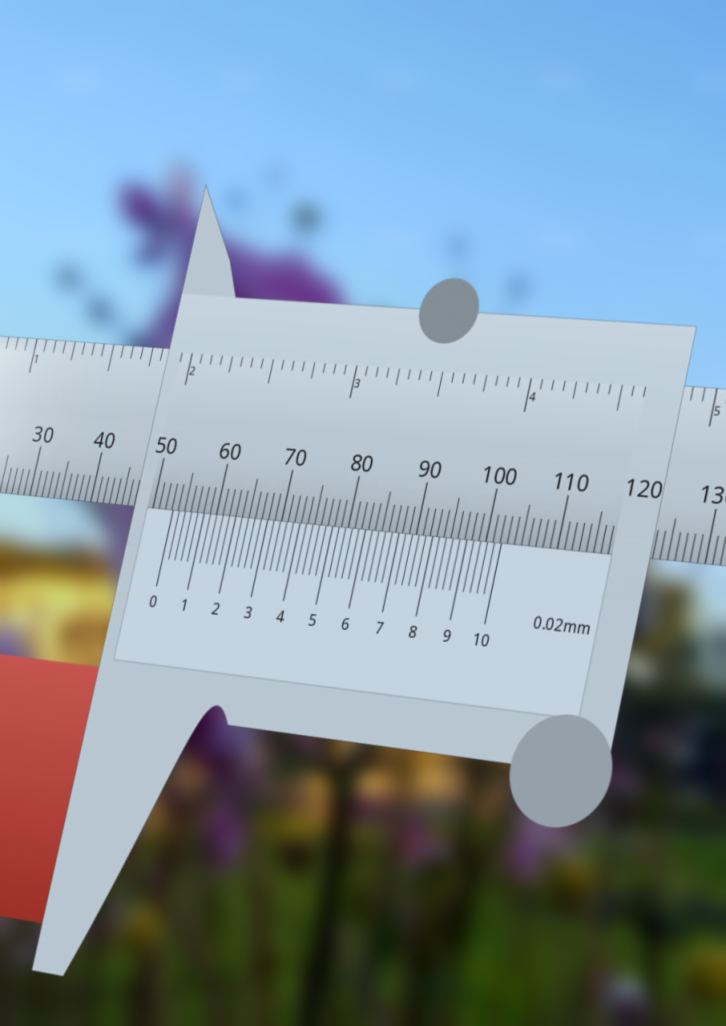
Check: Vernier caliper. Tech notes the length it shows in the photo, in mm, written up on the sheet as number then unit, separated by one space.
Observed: 53.2 mm
